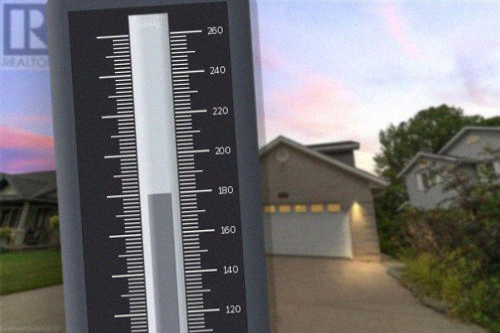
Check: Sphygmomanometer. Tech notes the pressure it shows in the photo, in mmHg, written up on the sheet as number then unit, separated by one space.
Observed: 180 mmHg
